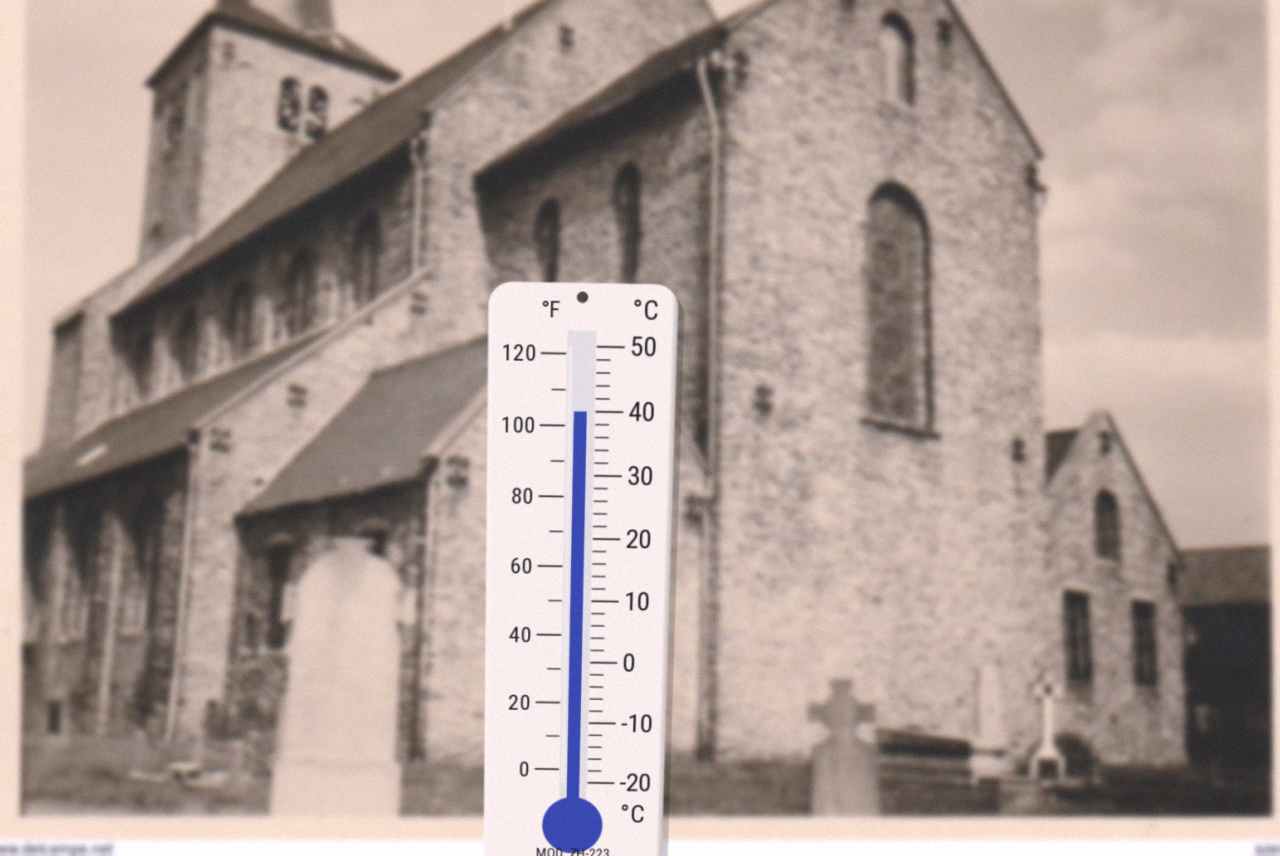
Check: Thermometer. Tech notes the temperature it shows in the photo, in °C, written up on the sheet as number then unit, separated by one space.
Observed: 40 °C
